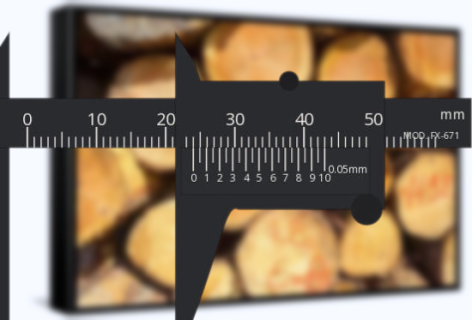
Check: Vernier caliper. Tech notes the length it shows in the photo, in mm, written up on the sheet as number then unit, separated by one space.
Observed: 24.0 mm
